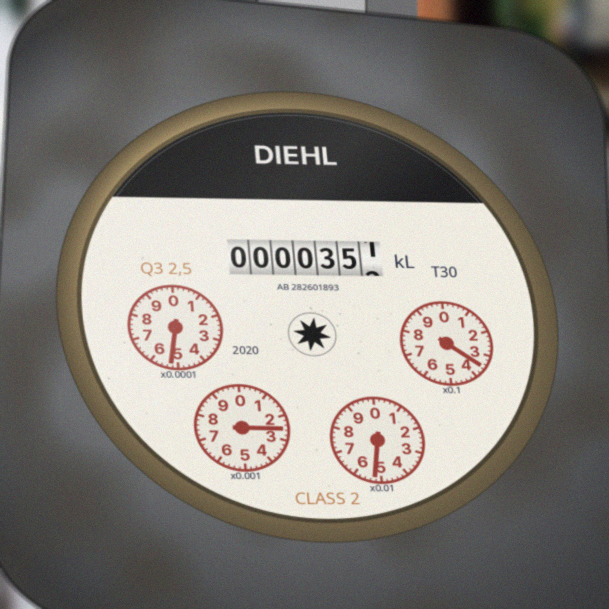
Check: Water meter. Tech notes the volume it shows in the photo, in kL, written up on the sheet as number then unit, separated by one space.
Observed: 351.3525 kL
